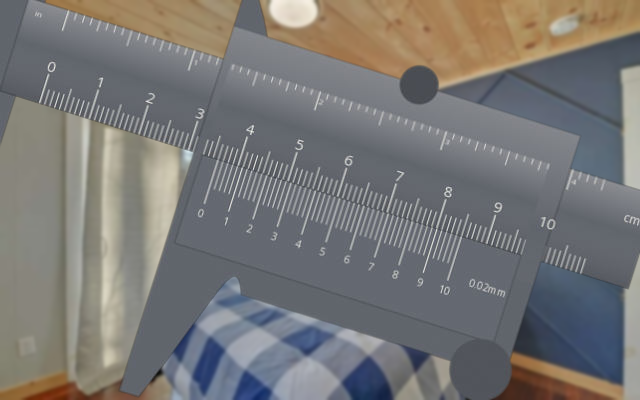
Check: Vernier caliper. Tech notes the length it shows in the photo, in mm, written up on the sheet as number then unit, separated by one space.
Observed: 36.0 mm
